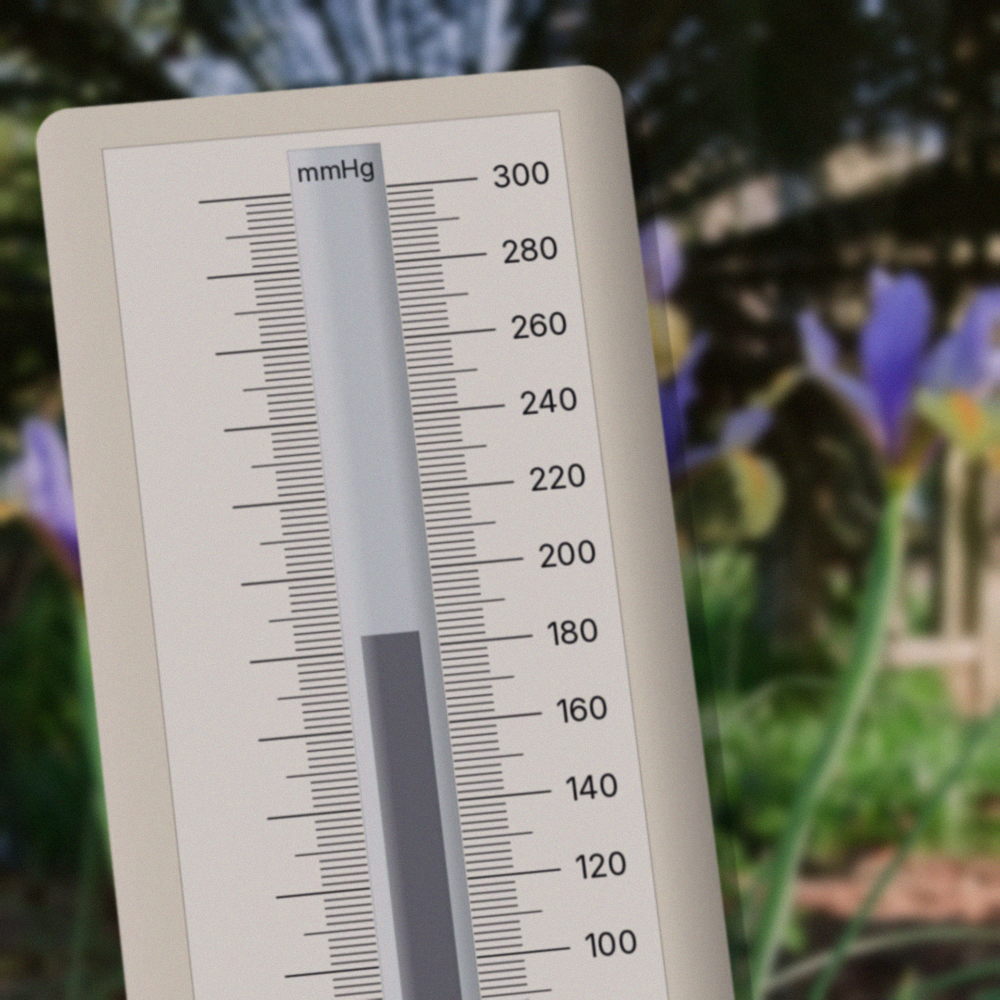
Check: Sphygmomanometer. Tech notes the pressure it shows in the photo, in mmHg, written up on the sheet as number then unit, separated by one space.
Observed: 184 mmHg
